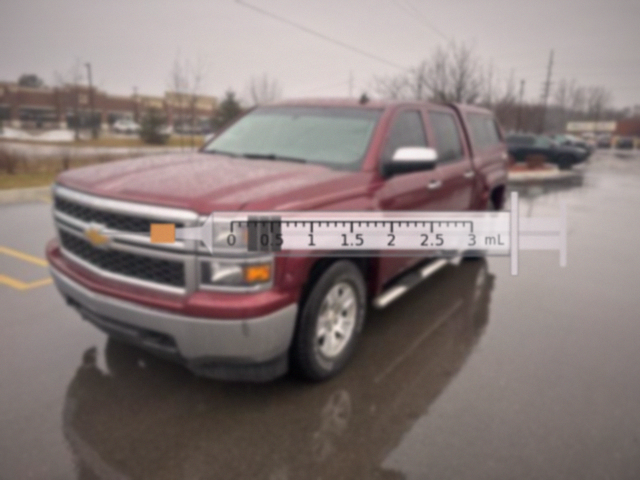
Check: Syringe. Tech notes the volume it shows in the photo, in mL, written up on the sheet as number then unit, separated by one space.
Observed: 0.2 mL
